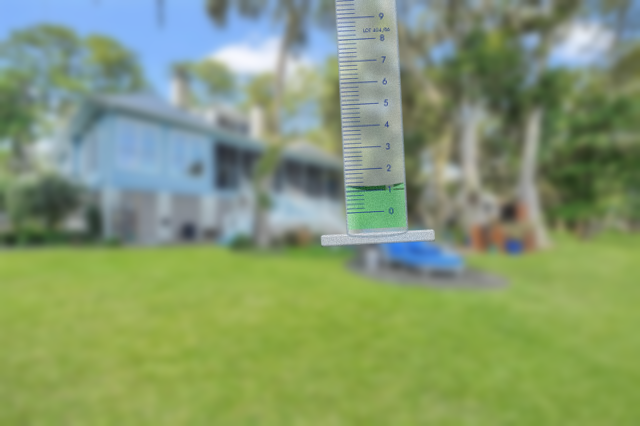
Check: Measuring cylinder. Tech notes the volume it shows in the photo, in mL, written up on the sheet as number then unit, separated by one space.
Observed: 1 mL
